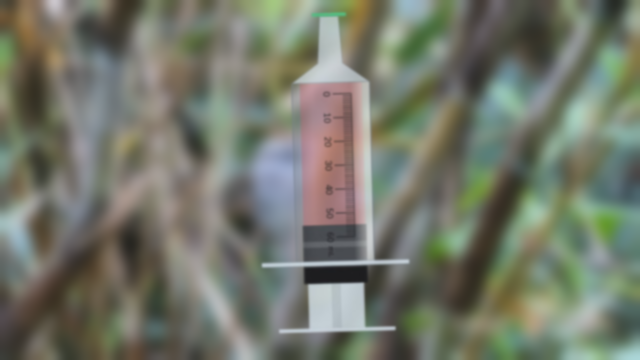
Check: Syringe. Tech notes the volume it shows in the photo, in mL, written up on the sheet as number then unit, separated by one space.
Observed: 55 mL
